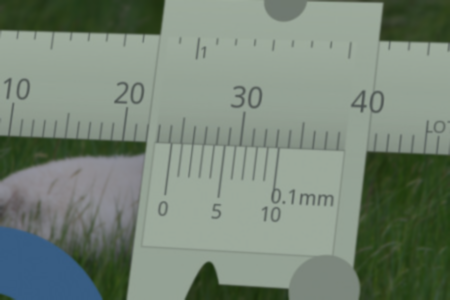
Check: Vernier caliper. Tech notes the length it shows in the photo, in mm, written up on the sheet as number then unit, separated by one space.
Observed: 24.2 mm
